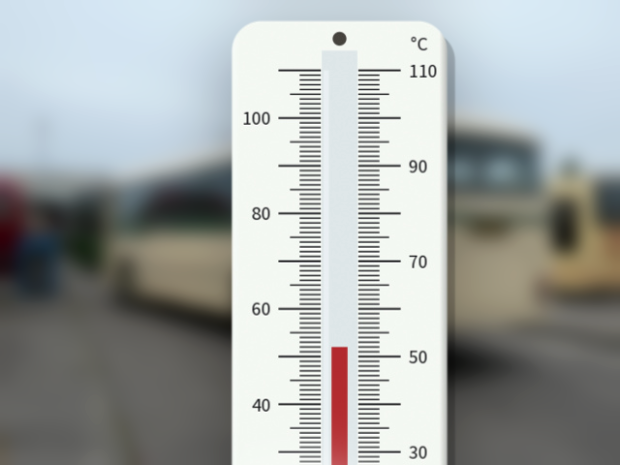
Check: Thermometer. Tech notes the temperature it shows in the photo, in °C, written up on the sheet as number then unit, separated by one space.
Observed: 52 °C
